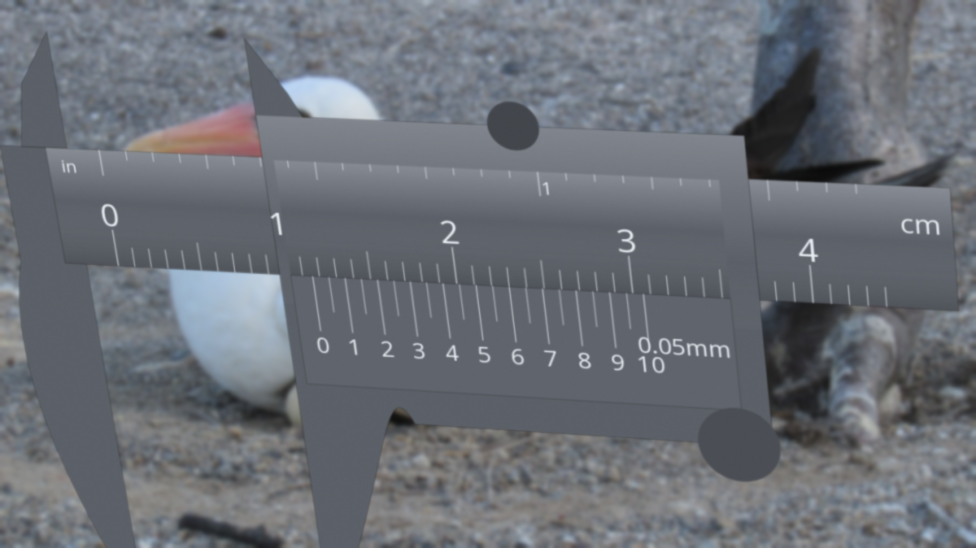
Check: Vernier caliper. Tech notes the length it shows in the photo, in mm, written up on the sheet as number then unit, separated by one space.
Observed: 11.6 mm
